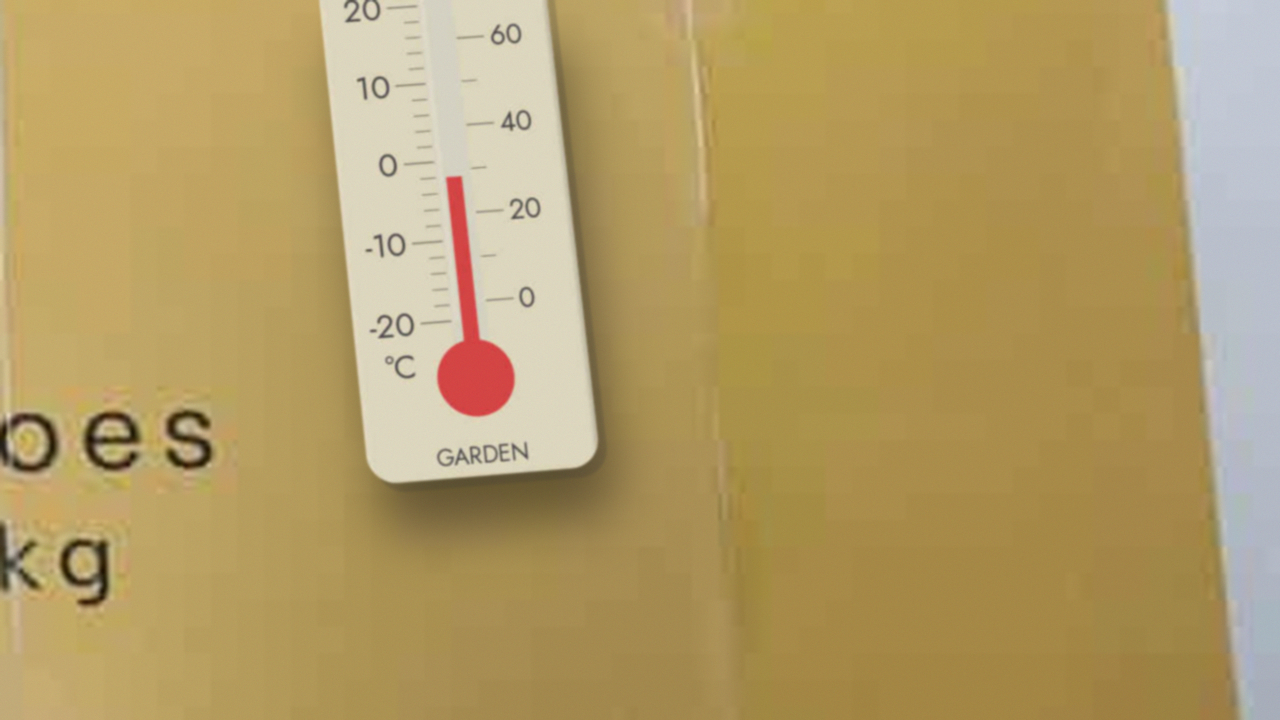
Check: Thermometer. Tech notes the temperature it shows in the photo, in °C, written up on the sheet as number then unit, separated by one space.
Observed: -2 °C
